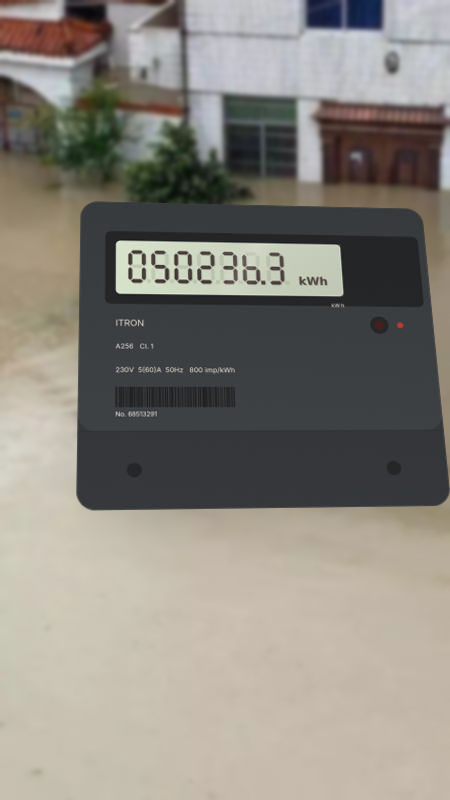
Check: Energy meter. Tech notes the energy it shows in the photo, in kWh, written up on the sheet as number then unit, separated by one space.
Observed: 50236.3 kWh
